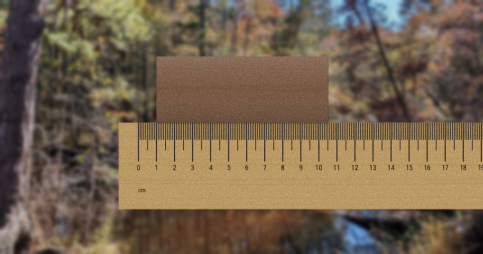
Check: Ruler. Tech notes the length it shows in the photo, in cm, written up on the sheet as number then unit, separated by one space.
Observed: 9.5 cm
